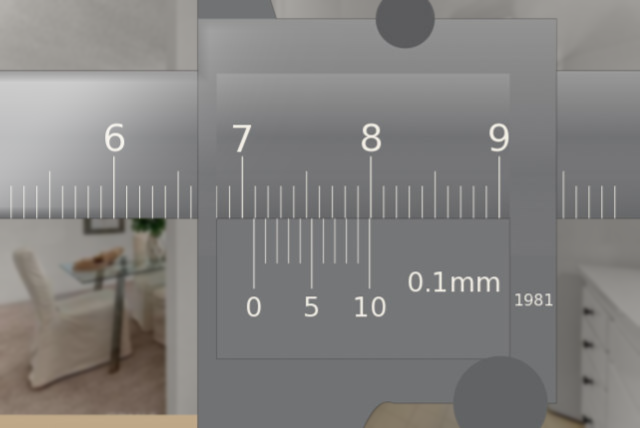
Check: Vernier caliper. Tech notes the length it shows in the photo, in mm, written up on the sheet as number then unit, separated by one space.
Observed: 70.9 mm
